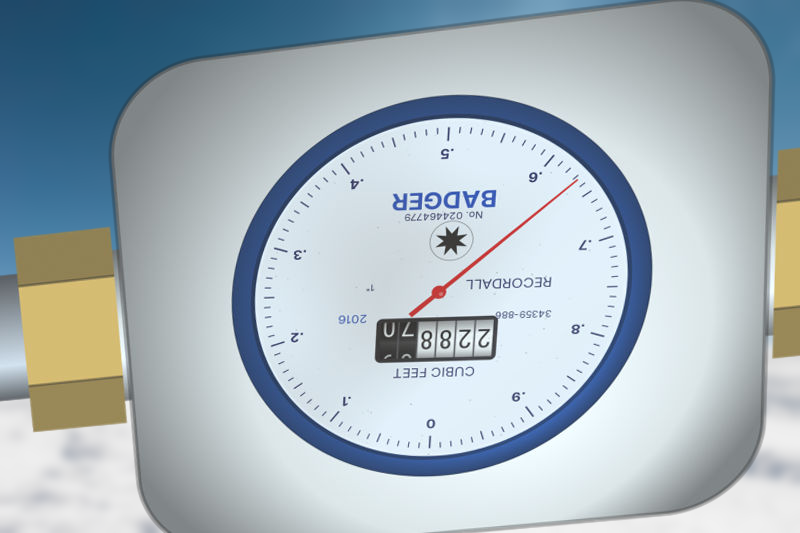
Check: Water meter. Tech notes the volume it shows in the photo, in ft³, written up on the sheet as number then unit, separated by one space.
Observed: 228869.63 ft³
